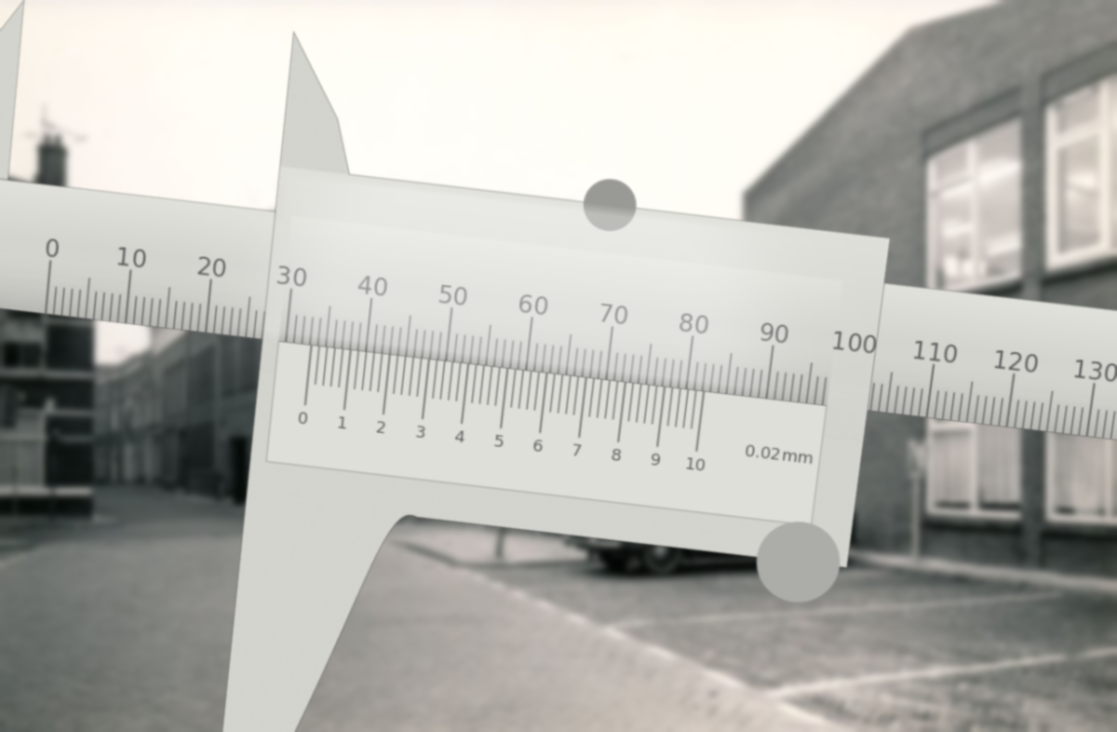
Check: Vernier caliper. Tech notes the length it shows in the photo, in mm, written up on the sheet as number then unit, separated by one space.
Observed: 33.2 mm
